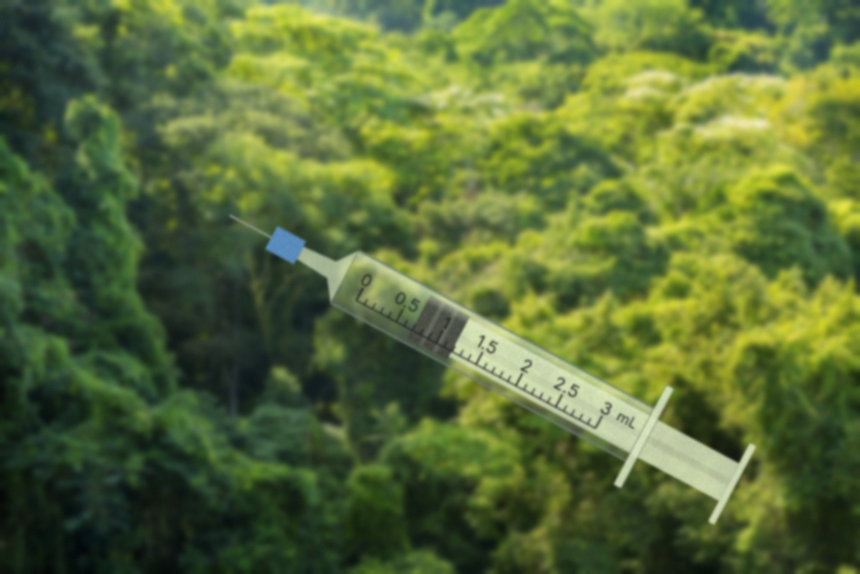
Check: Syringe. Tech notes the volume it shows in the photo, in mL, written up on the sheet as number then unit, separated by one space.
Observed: 0.7 mL
